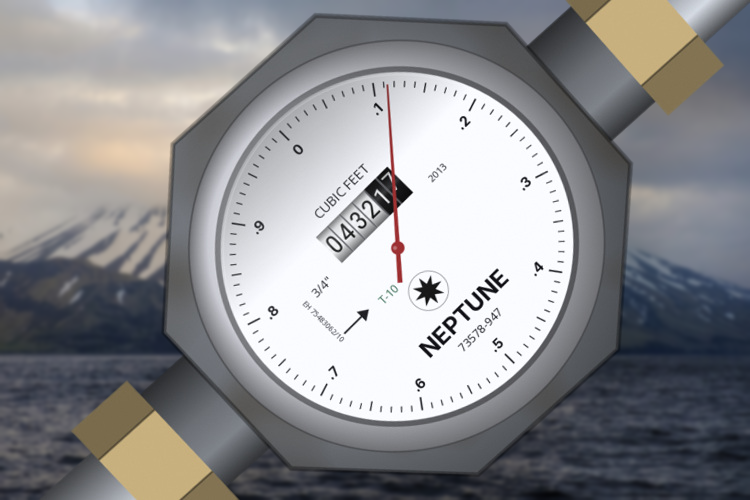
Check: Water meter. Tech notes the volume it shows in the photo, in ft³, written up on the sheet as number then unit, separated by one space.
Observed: 43217.11 ft³
